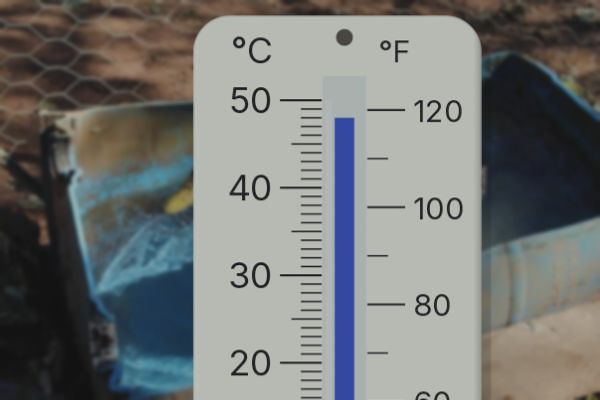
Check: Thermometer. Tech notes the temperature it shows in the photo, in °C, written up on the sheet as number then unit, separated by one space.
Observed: 48 °C
